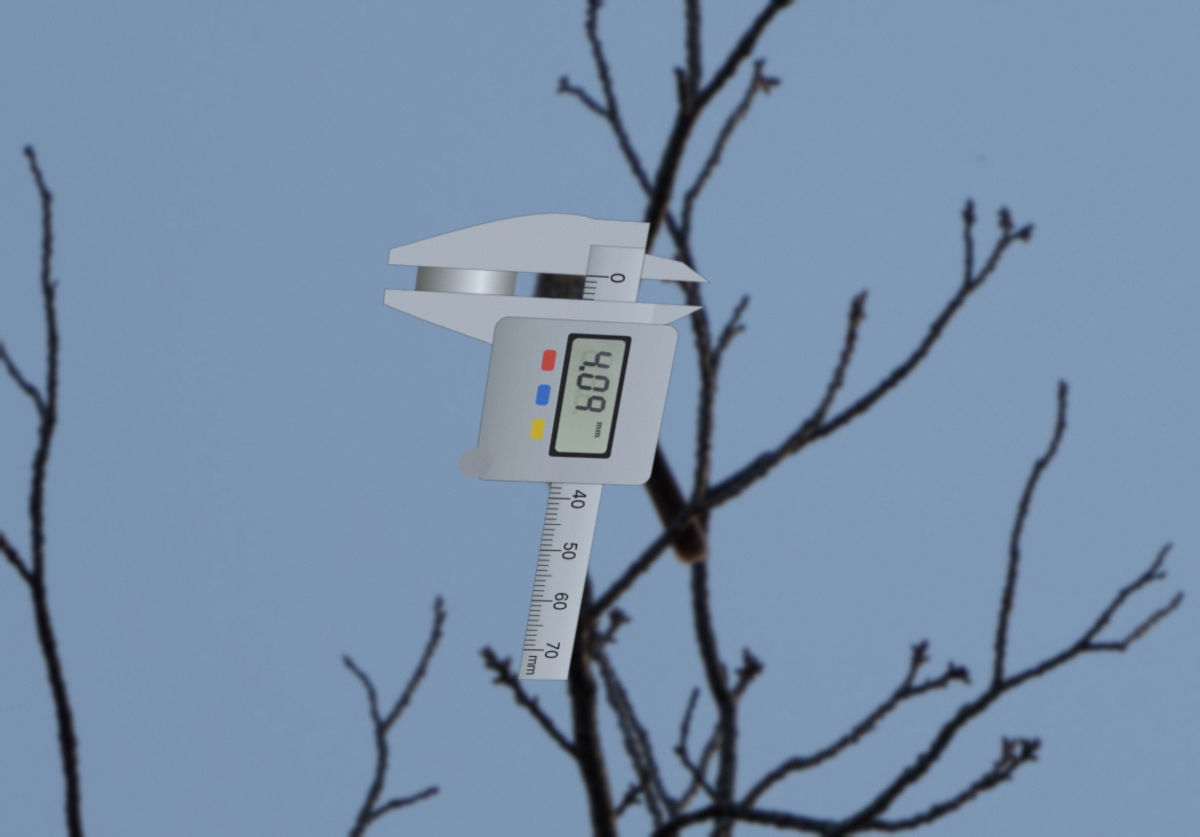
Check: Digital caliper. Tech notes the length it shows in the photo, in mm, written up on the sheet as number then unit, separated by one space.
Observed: 4.09 mm
